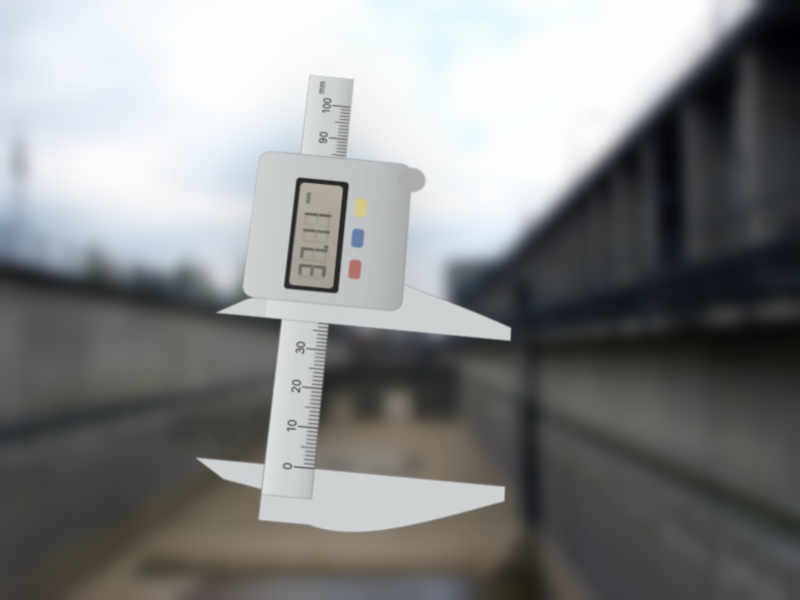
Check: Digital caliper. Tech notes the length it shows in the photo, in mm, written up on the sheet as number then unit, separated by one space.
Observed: 37.11 mm
